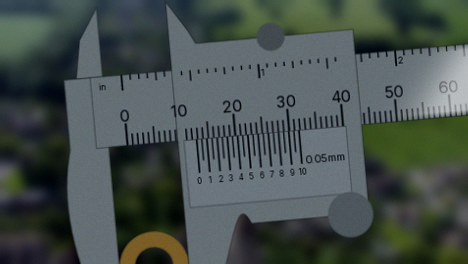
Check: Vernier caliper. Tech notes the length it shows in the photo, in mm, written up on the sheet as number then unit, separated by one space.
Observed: 12.8 mm
